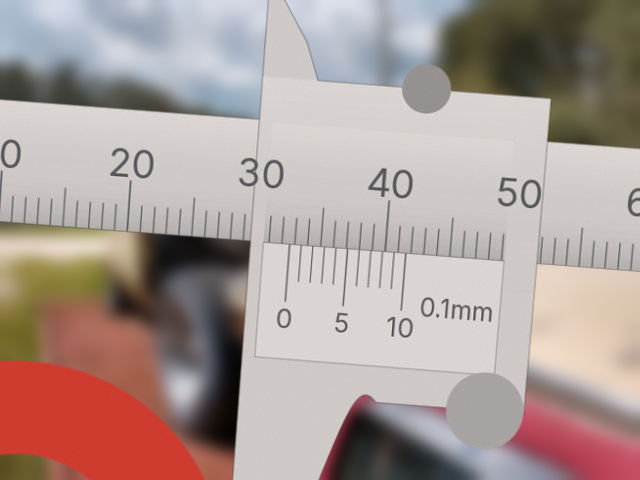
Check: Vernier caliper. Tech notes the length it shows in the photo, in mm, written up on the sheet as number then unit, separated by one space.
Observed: 32.6 mm
